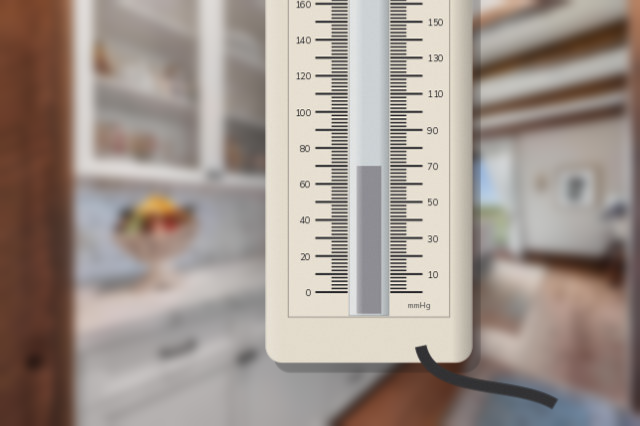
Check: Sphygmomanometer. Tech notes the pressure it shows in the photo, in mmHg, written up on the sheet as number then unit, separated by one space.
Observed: 70 mmHg
